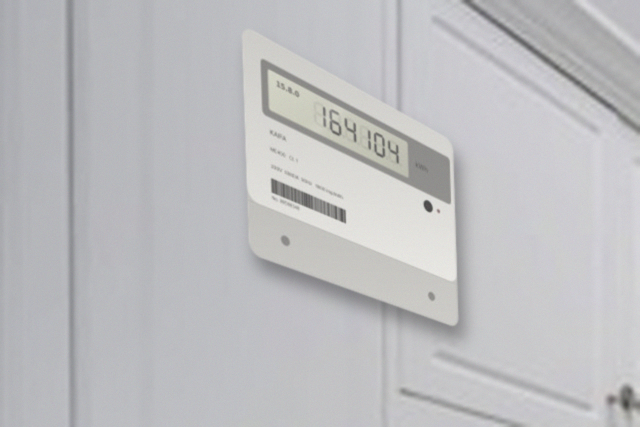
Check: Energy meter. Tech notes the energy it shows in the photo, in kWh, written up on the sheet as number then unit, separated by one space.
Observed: 164104 kWh
